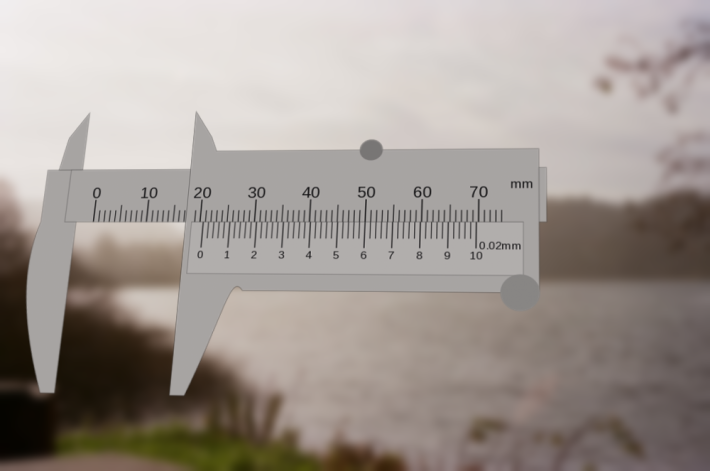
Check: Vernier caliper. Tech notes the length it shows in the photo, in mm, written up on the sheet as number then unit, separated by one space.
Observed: 20.6 mm
